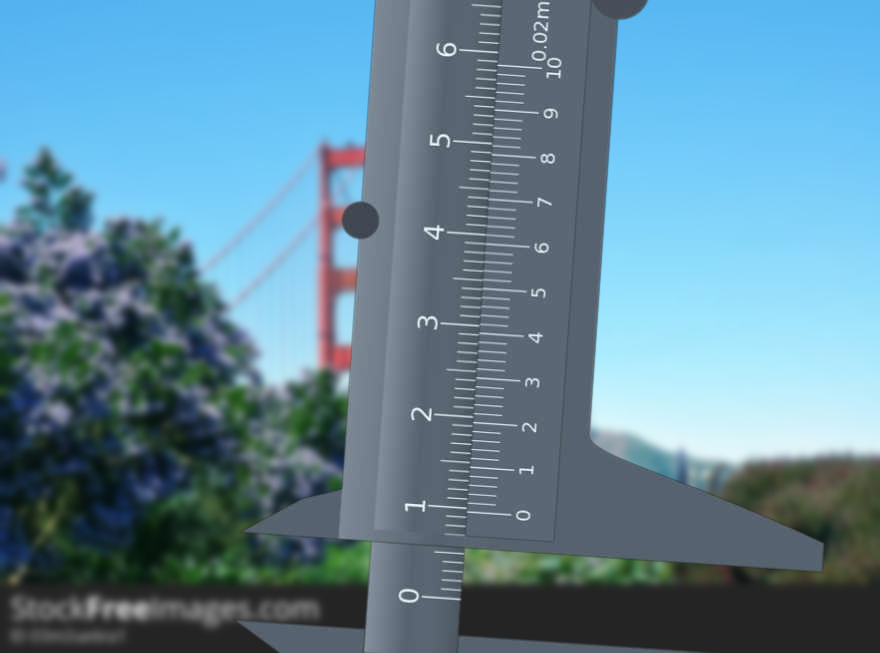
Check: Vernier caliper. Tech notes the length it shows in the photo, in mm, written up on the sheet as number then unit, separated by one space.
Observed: 9.6 mm
